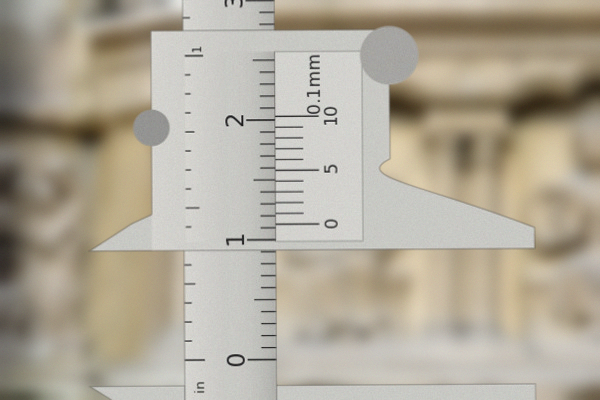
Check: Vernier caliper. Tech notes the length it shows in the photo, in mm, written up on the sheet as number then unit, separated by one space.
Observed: 11.3 mm
